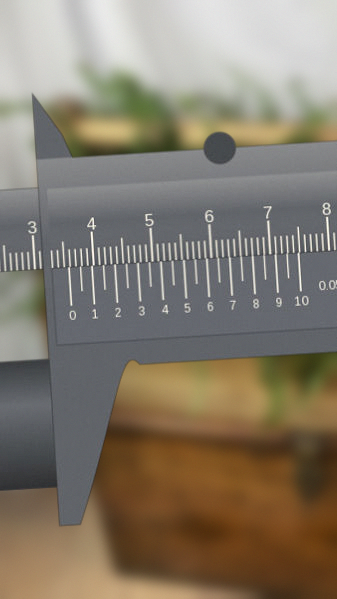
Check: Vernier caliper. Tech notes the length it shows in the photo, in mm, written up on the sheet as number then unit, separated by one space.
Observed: 35.8 mm
